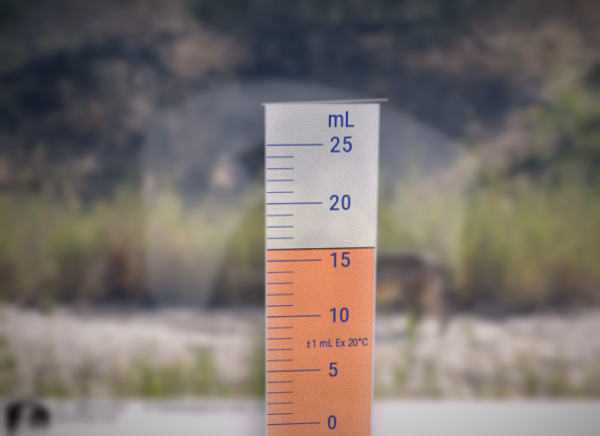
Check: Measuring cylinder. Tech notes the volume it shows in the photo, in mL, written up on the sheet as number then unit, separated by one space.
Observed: 16 mL
